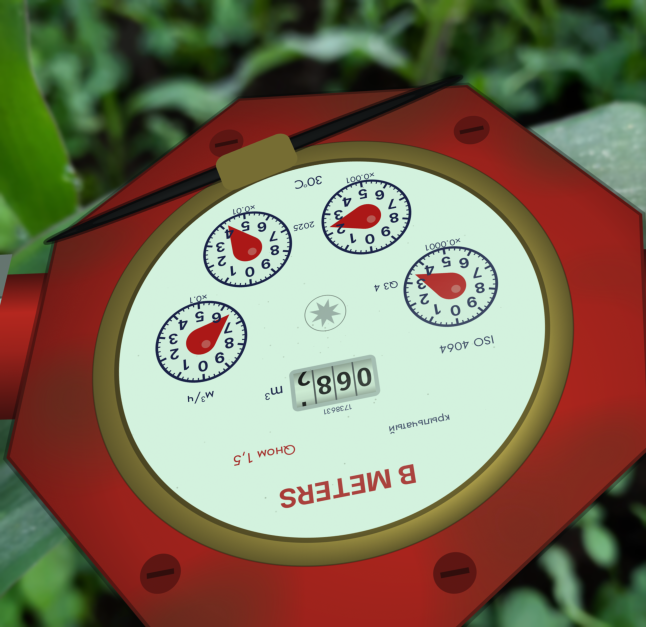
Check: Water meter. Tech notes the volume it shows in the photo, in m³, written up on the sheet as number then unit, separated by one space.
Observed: 681.6423 m³
